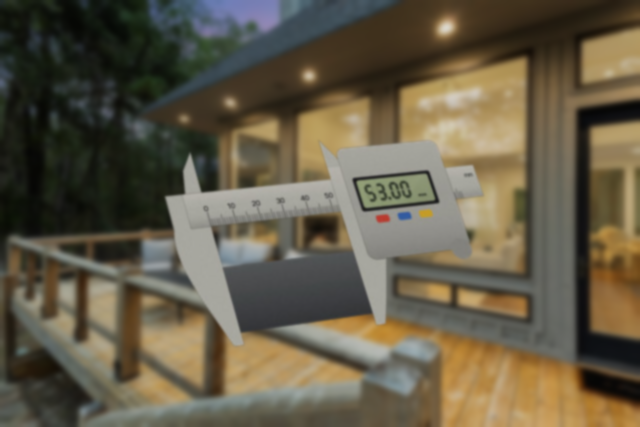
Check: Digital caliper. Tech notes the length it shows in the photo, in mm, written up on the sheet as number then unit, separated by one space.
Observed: 53.00 mm
